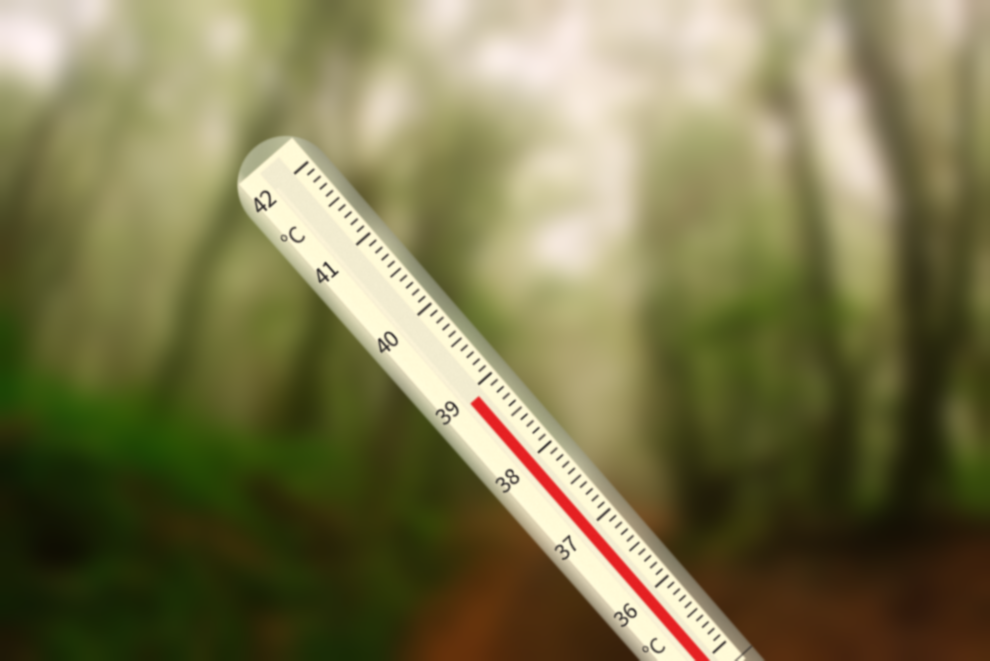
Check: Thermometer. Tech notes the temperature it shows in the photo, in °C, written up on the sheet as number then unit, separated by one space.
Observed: 38.9 °C
